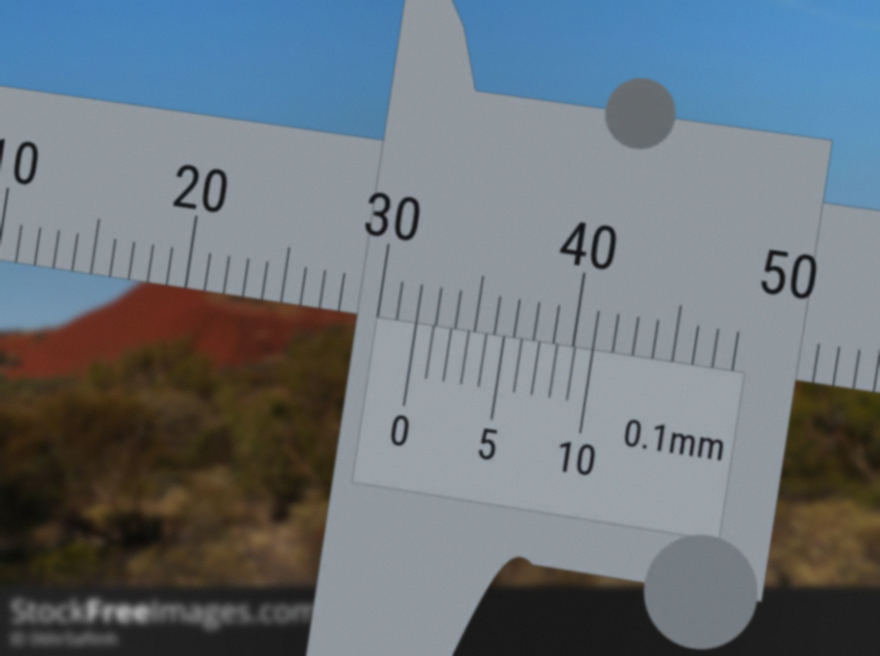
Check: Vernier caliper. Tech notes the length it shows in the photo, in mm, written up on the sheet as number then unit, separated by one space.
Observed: 32.0 mm
